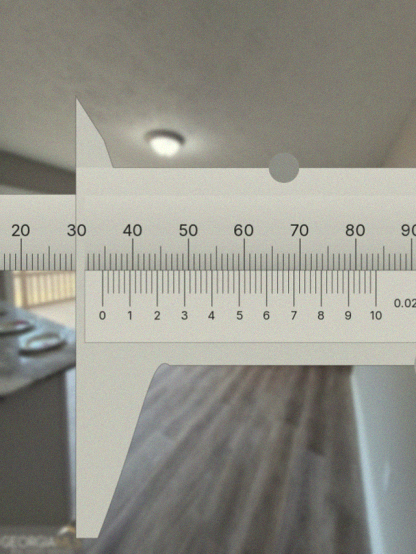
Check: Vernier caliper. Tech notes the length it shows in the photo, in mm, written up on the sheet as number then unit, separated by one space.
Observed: 34.6 mm
